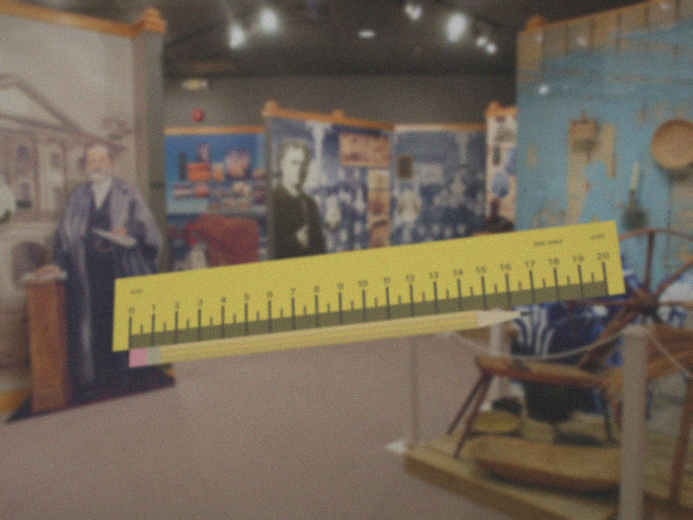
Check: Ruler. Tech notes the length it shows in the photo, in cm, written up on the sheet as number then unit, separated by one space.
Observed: 17 cm
